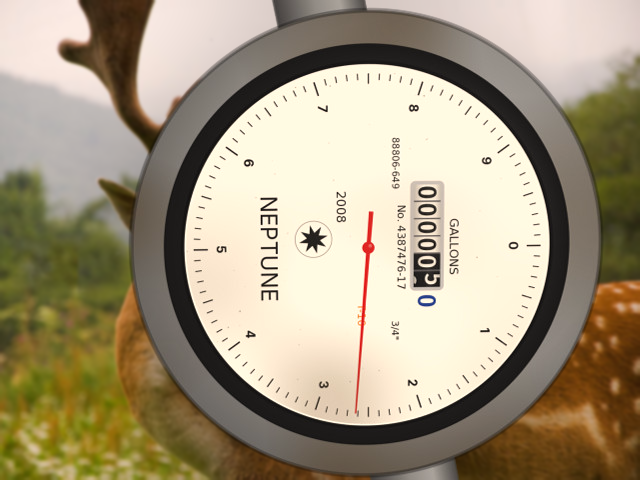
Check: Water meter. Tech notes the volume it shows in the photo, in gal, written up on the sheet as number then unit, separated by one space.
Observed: 52.6 gal
